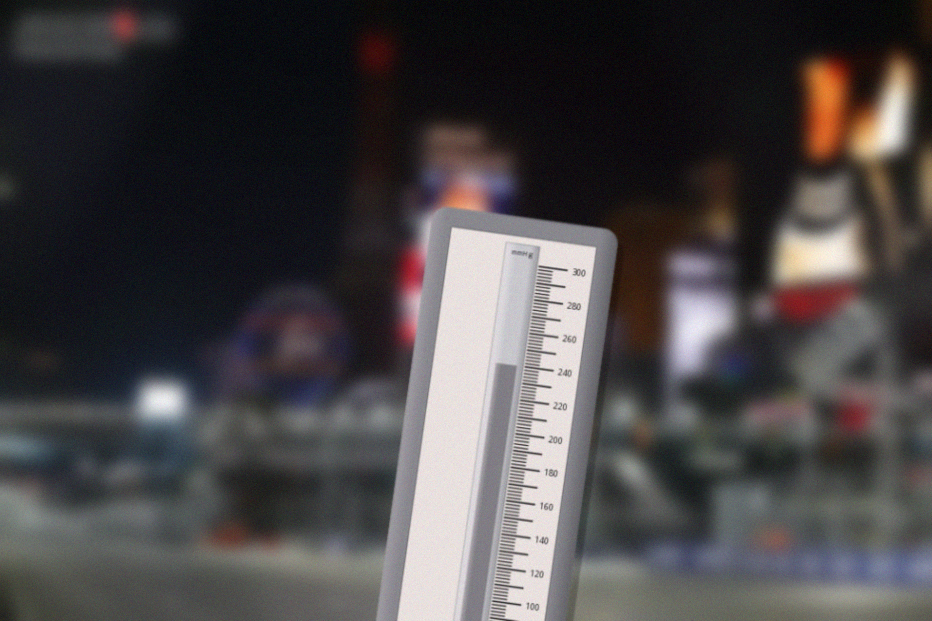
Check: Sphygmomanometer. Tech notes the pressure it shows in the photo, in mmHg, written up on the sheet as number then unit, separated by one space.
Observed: 240 mmHg
